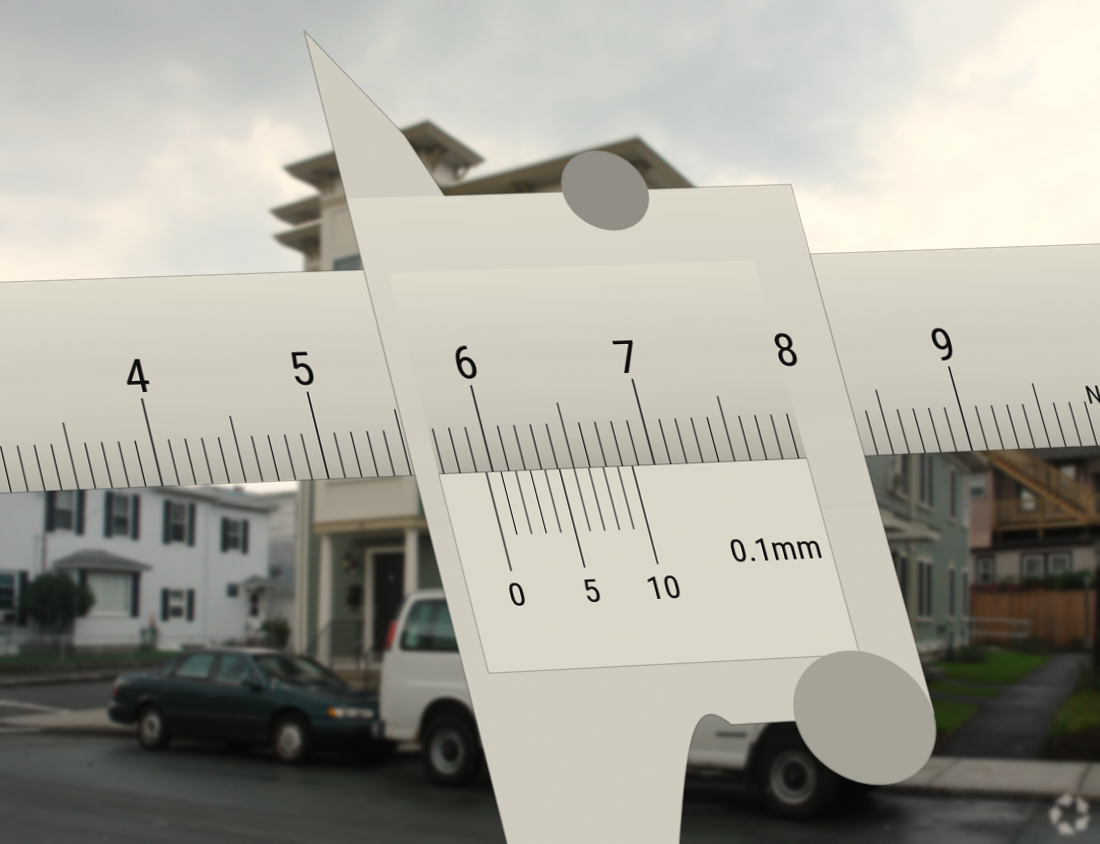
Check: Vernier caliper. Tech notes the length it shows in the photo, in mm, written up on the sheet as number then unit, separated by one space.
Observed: 59.6 mm
